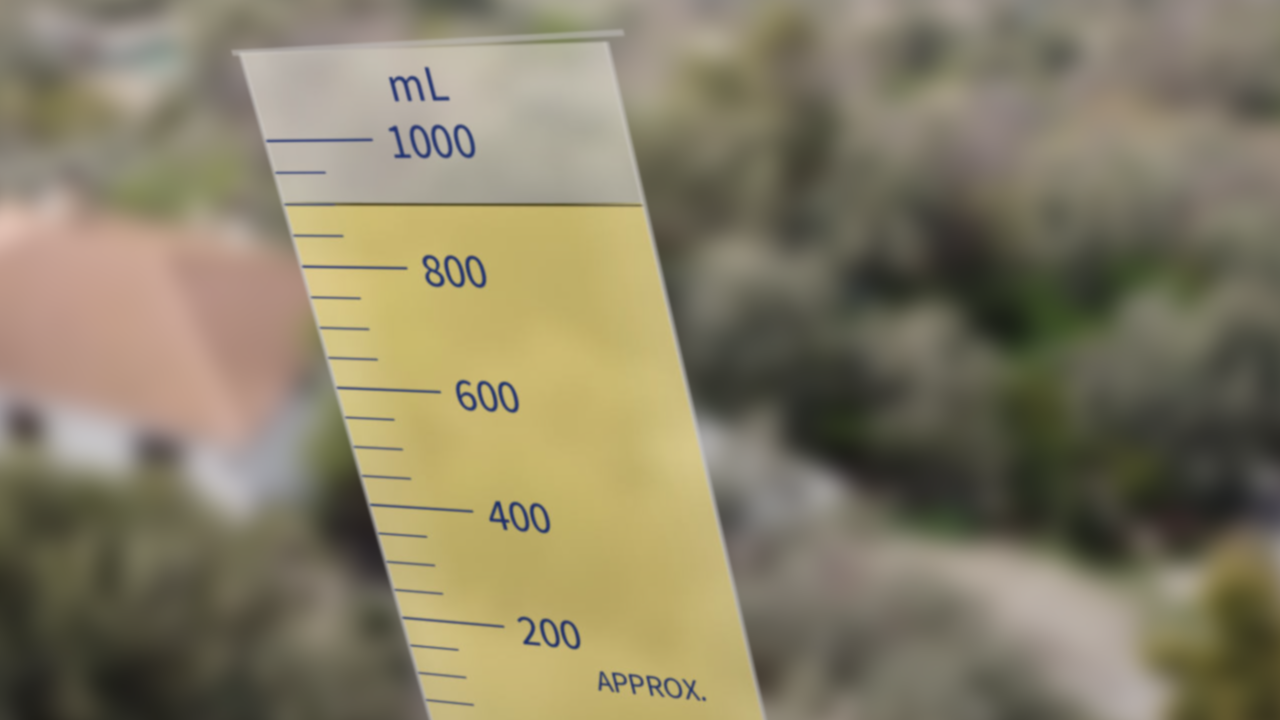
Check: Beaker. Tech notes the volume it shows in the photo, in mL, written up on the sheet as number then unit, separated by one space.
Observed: 900 mL
